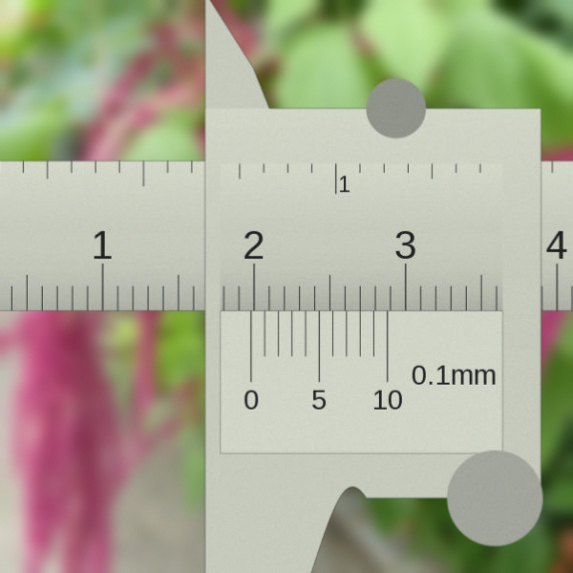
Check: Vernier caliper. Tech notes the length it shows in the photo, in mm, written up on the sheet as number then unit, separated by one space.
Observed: 19.8 mm
